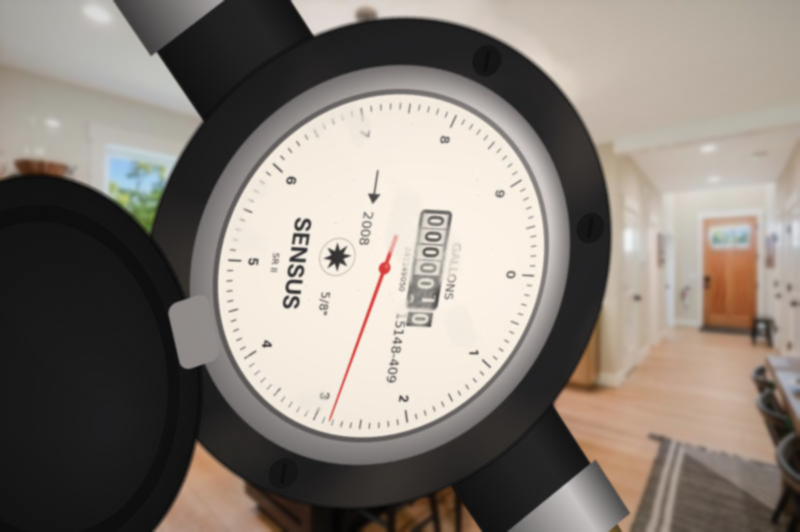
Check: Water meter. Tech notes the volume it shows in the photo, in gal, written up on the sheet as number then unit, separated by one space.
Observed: 12.8 gal
